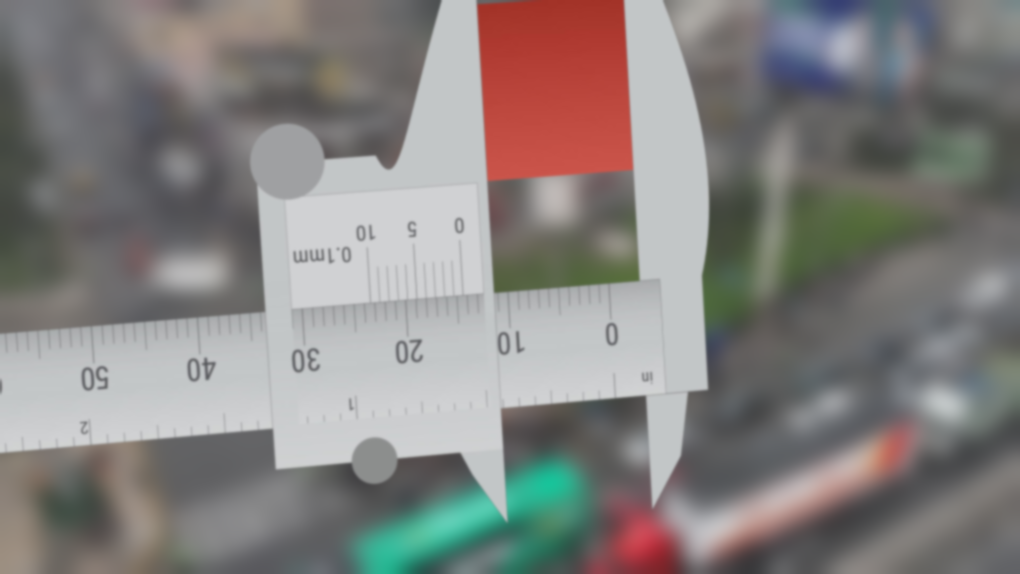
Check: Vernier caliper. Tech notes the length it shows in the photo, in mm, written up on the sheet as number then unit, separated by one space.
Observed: 14.4 mm
